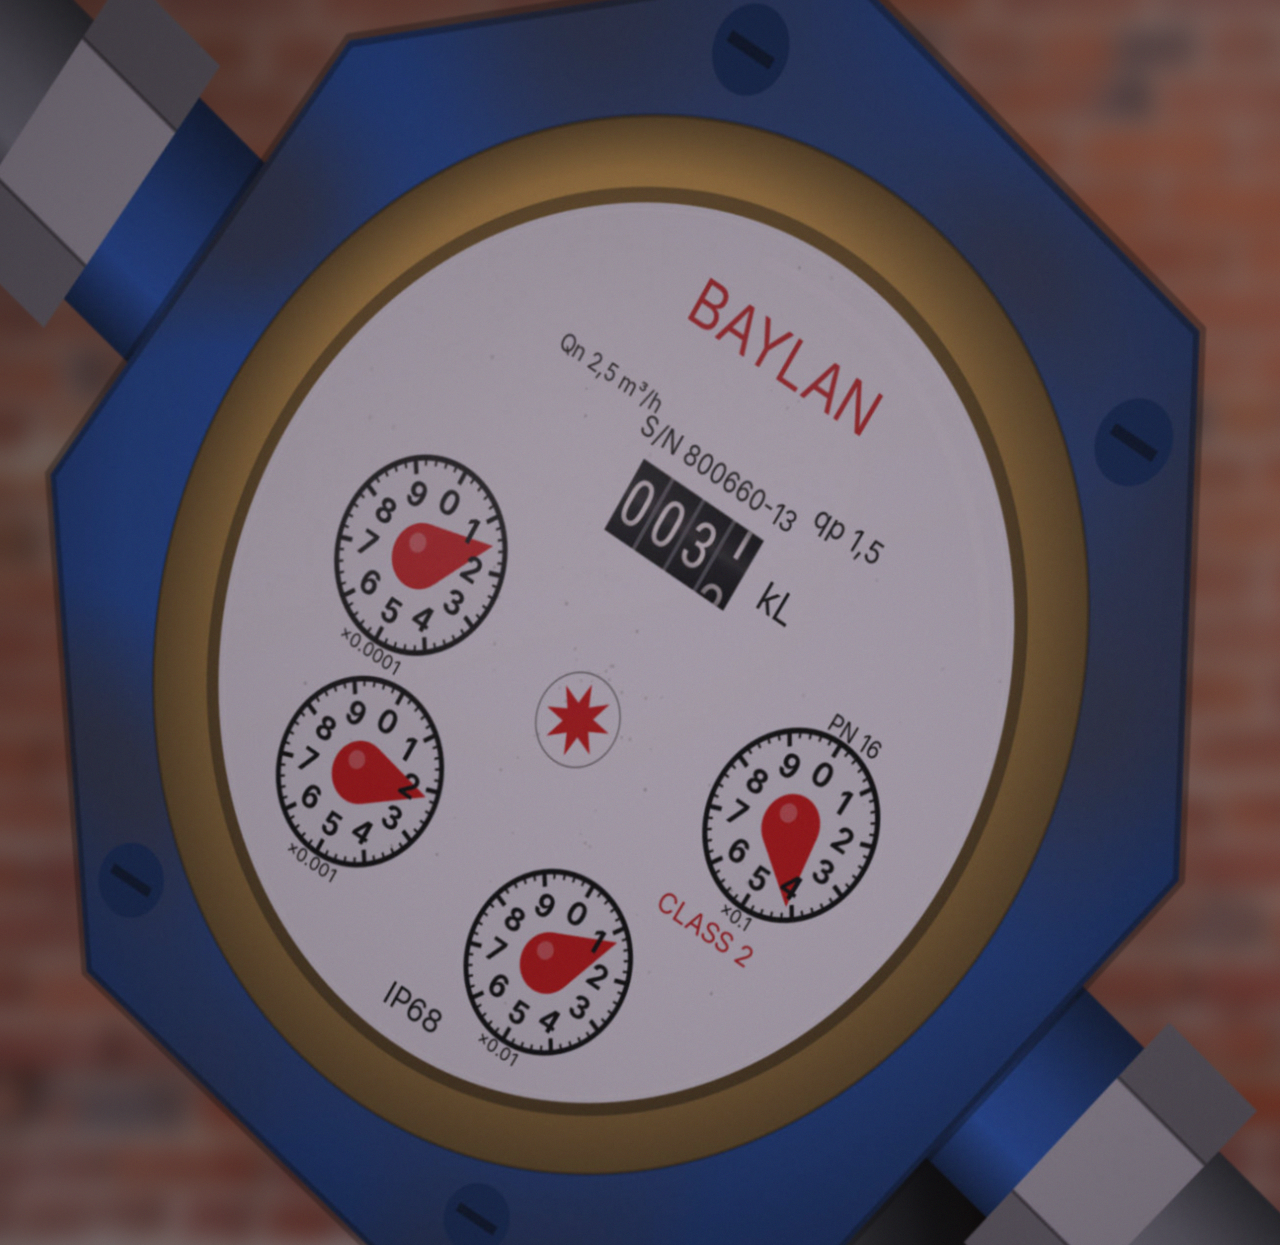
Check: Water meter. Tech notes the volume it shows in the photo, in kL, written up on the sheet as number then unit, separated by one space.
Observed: 31.4121 kL
